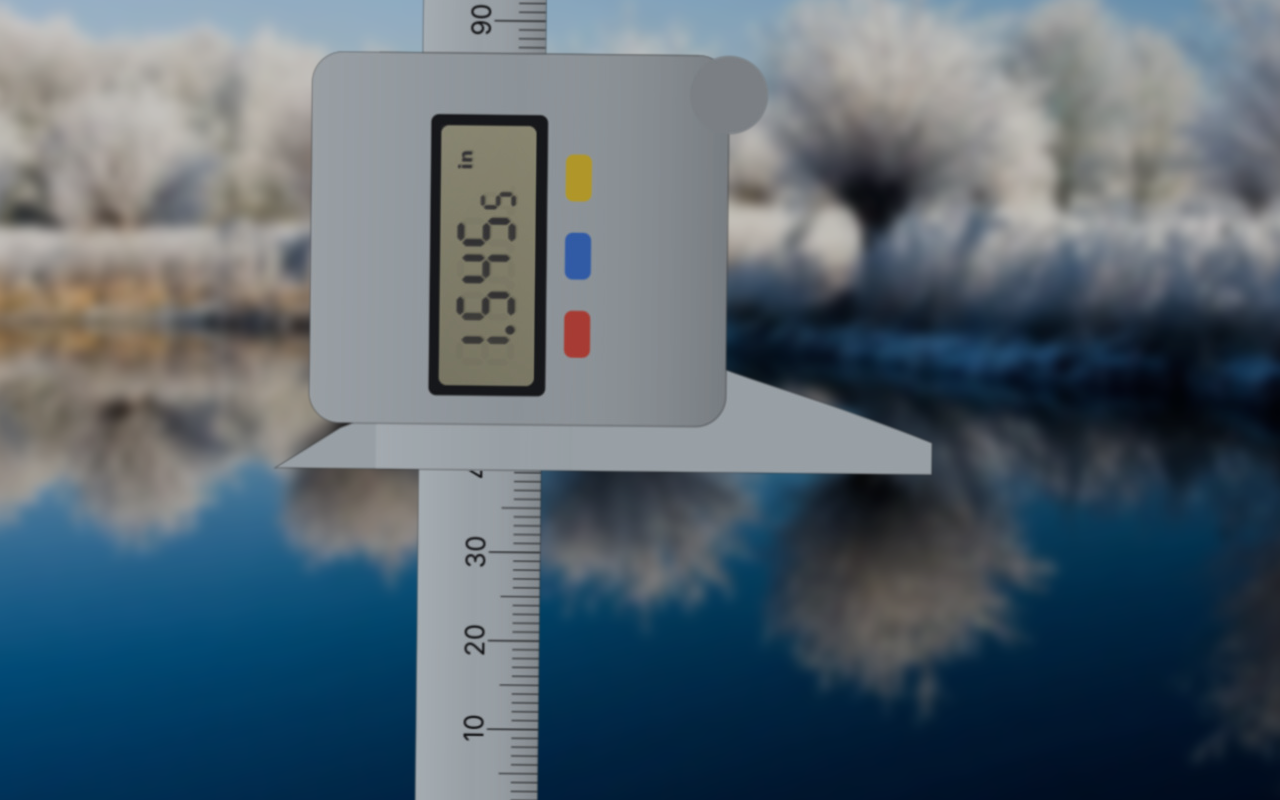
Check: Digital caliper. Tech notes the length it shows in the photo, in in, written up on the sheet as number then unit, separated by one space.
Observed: 1.5455 in
